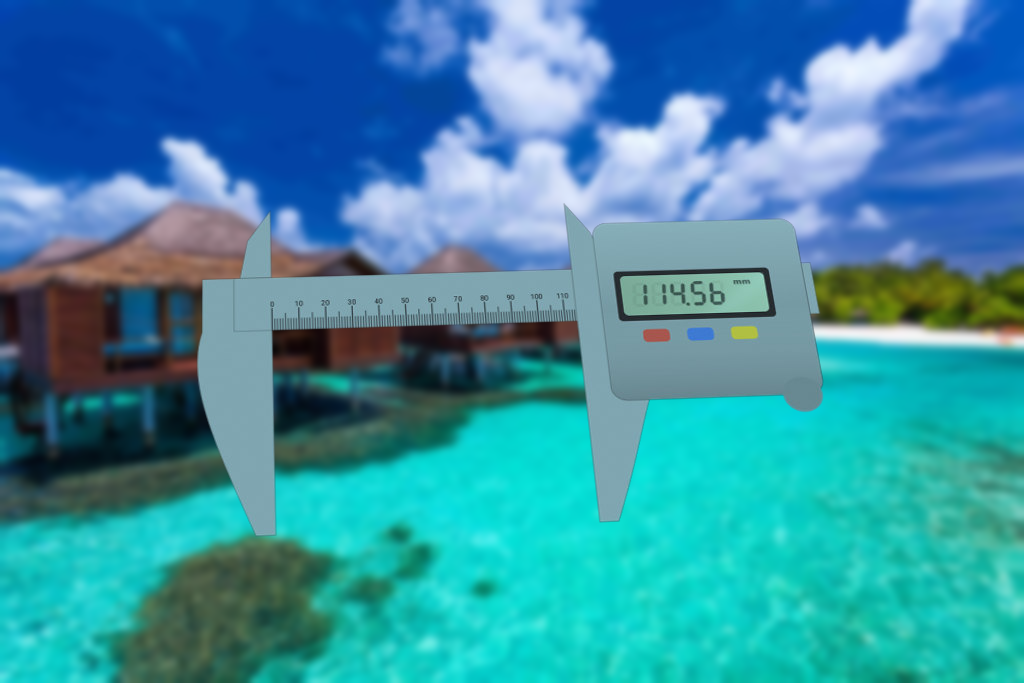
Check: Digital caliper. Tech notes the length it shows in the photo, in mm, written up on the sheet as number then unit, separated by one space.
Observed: 114.56 mm
